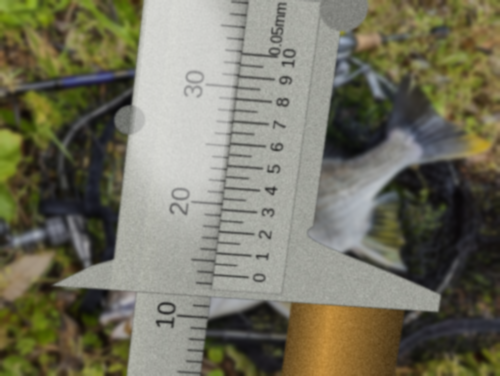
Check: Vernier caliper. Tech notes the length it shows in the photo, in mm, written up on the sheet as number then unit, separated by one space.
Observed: 13.8 mm
